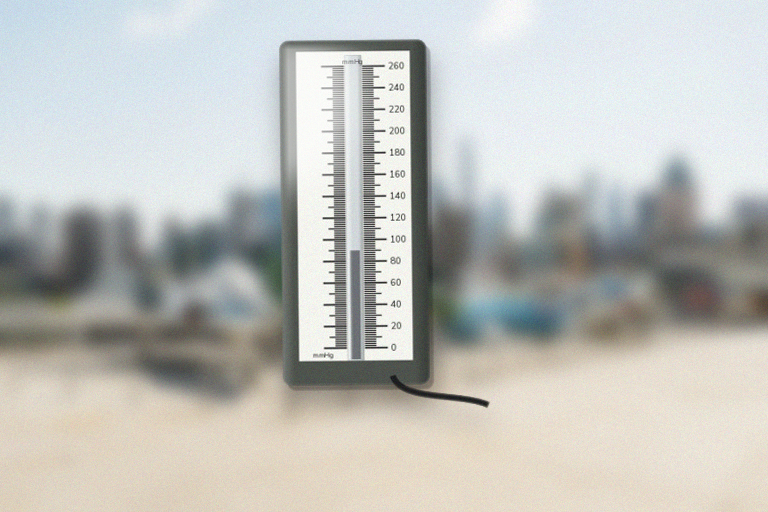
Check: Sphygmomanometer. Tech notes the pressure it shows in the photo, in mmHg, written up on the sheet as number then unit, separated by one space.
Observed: 90 mmHg
